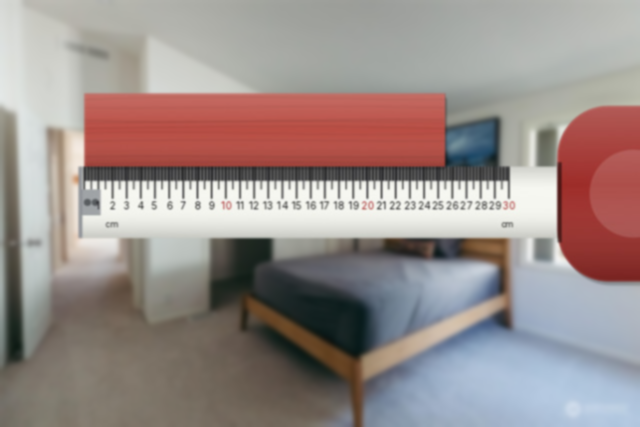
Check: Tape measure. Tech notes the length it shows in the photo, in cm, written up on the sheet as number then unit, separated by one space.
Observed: 25.5 cm
